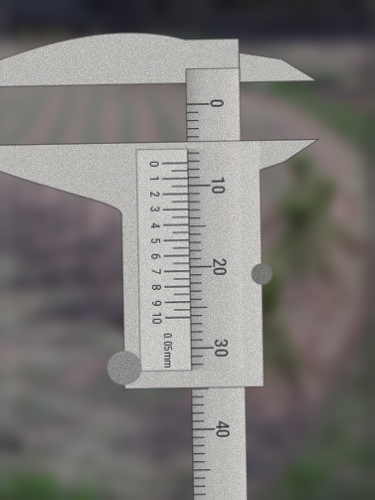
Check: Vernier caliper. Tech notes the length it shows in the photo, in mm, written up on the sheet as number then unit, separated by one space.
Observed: 7.2 mm
